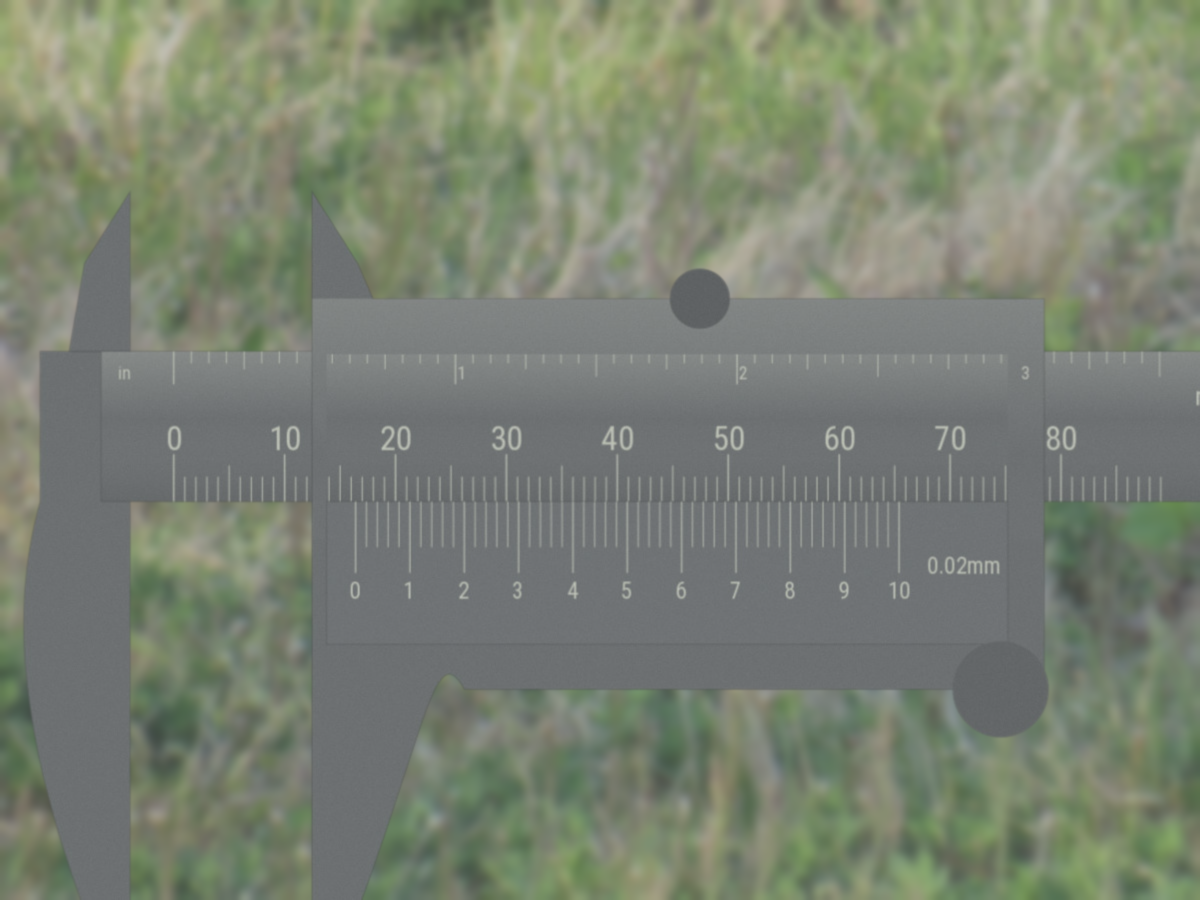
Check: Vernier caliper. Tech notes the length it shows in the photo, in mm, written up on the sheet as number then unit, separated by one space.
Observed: 16.4 mm
